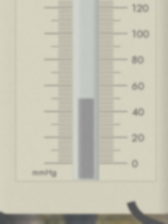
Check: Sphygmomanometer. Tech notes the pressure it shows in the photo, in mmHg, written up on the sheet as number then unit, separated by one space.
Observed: 50 mmHg
